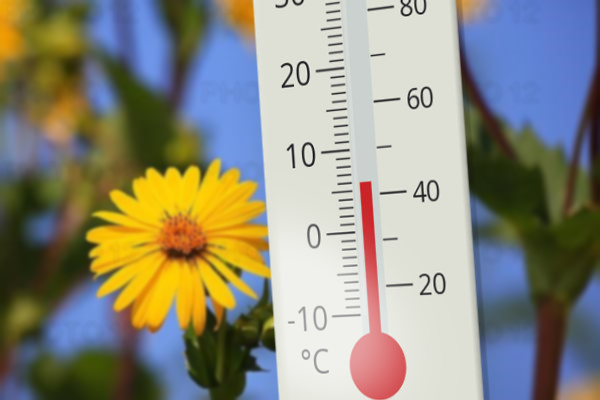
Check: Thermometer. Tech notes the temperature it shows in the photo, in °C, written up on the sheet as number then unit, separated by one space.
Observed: 6 °C
